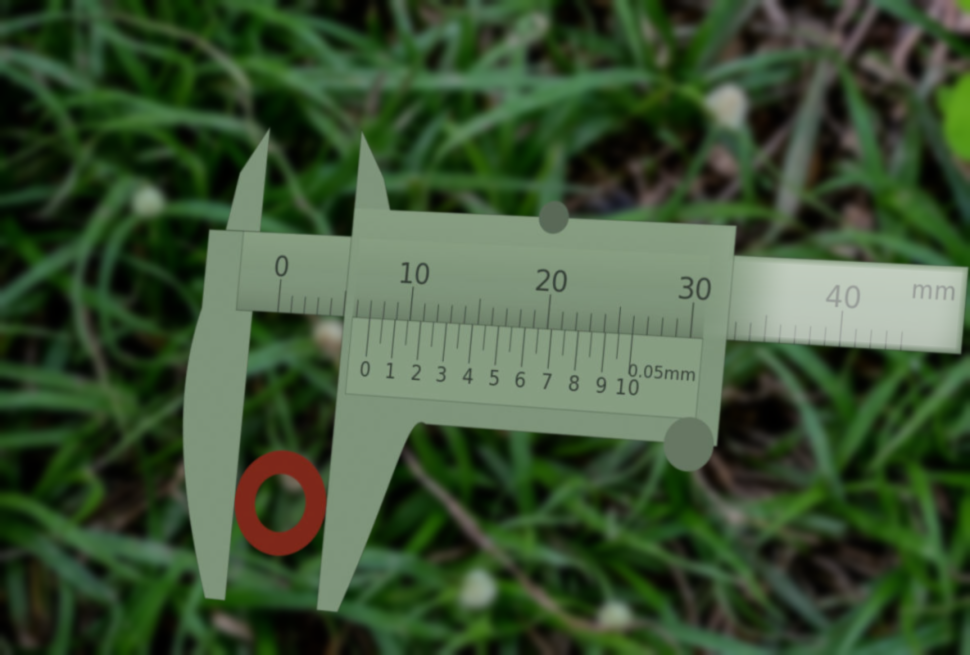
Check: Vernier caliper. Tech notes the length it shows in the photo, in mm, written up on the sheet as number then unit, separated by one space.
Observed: 7.0 mm
